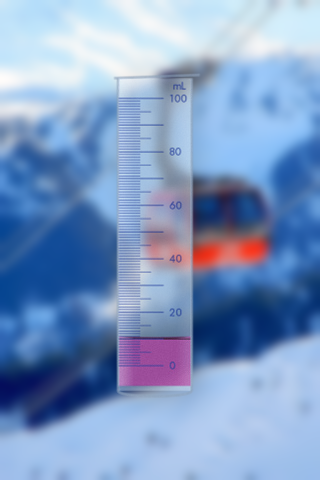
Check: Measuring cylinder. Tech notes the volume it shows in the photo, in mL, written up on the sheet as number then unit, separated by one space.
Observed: 10 mL
